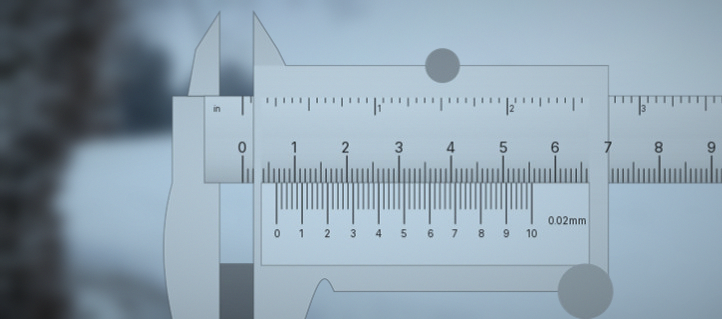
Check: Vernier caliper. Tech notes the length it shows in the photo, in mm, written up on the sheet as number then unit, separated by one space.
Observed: 6.5 mm
